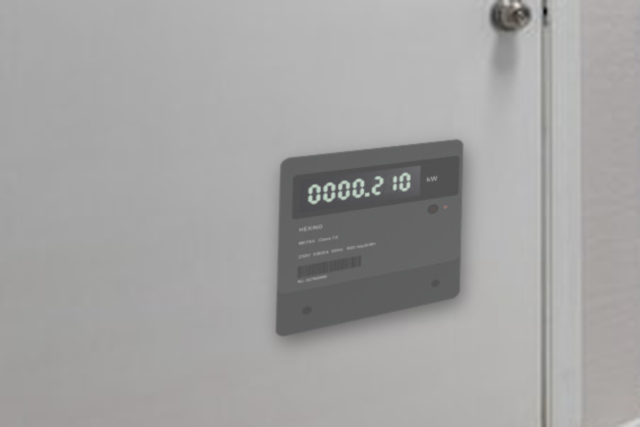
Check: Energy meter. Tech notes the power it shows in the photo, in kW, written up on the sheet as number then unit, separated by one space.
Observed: 0.210 kW
